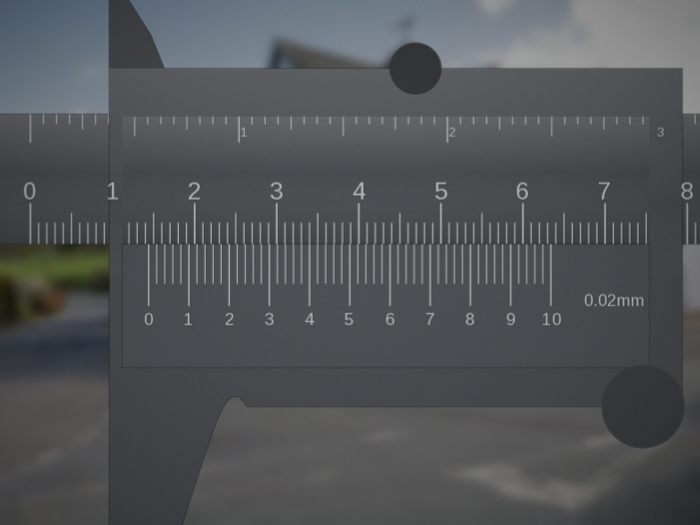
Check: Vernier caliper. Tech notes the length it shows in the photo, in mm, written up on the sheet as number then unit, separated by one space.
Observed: 14.4 mm
